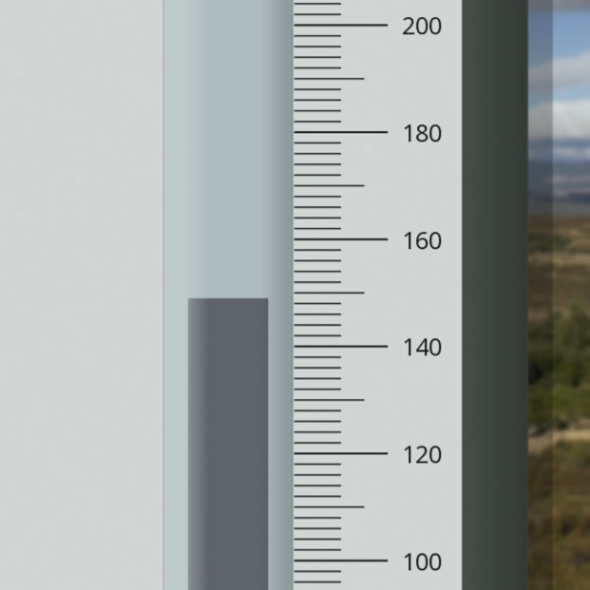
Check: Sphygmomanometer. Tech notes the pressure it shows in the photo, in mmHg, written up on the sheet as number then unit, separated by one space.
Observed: 149 mmHg
